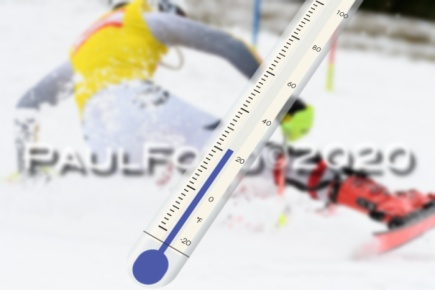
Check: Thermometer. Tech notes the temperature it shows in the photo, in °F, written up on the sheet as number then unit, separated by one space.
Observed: 22 °F
